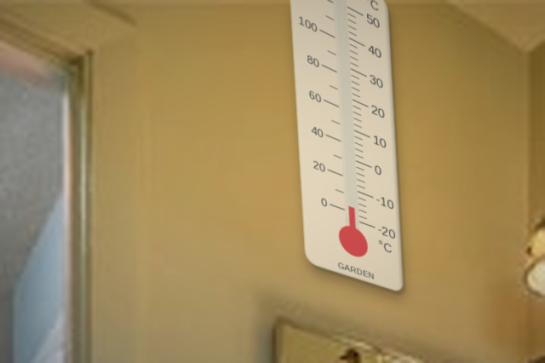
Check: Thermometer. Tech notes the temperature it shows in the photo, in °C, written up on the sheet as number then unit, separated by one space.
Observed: -16 °C
